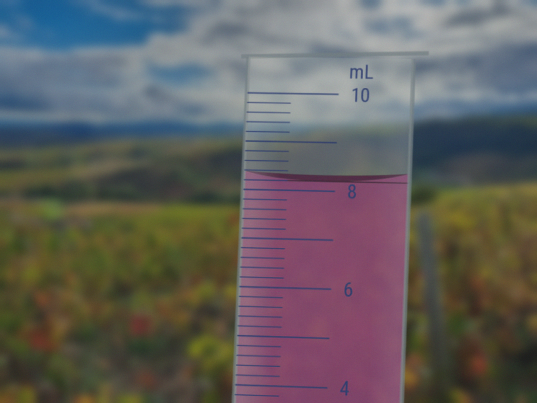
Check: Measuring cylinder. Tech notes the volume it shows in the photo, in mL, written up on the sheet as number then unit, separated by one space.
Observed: 8.2 mL
